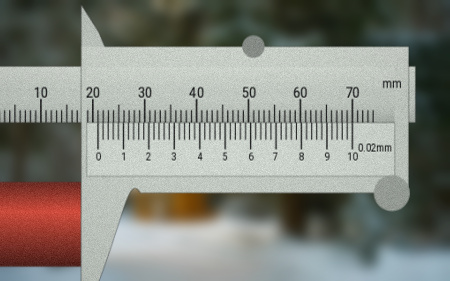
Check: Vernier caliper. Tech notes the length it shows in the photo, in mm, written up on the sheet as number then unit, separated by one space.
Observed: 21.0 mm
